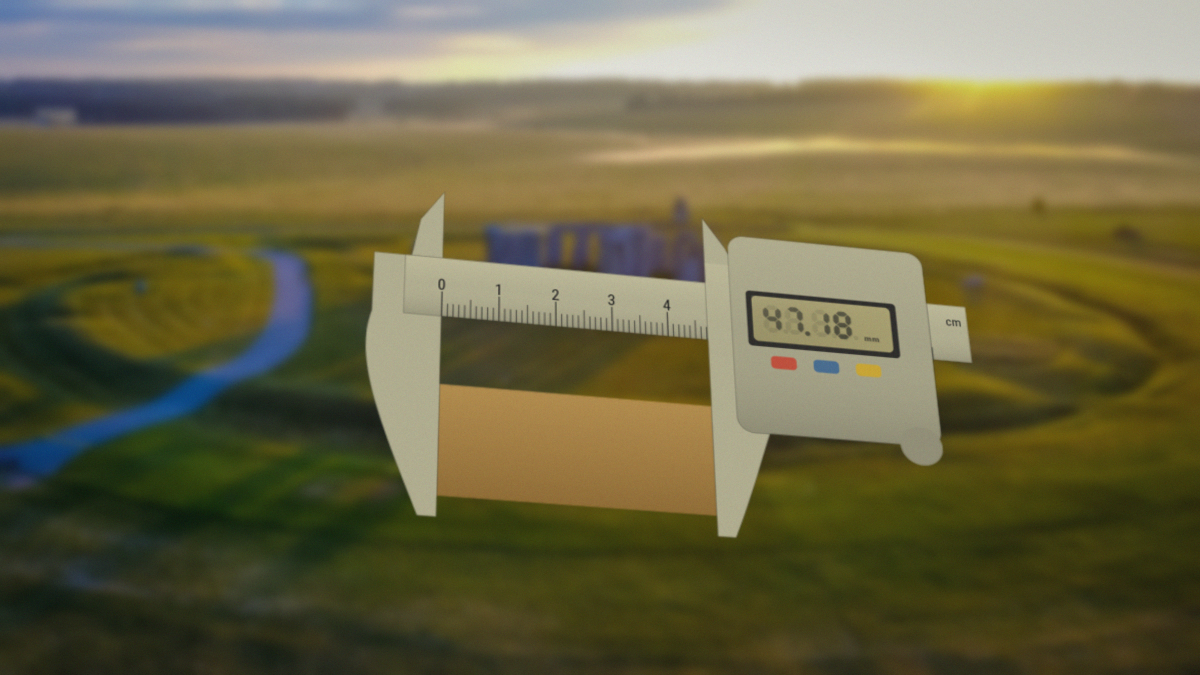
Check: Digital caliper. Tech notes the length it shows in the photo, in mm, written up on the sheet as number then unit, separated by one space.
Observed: 47.18 mm
